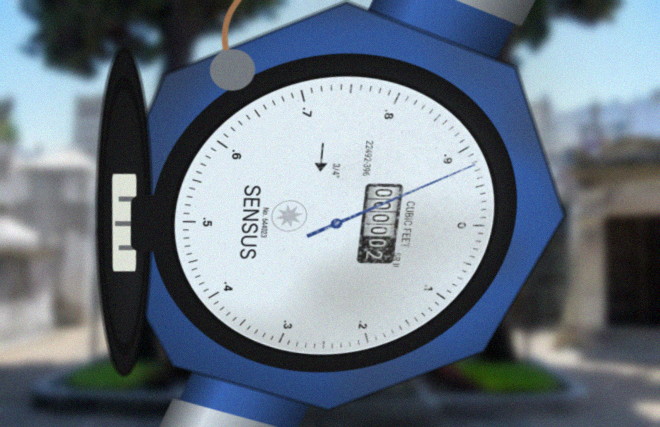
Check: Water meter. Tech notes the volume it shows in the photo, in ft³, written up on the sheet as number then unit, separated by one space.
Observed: 1.92 ft³
